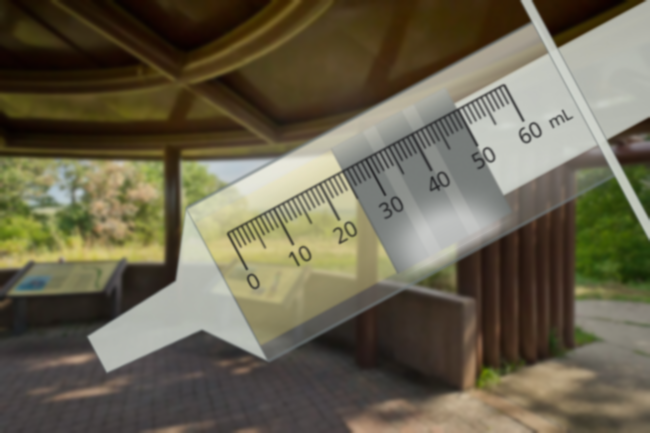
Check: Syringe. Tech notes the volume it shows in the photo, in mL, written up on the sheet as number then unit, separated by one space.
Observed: 25 mL
